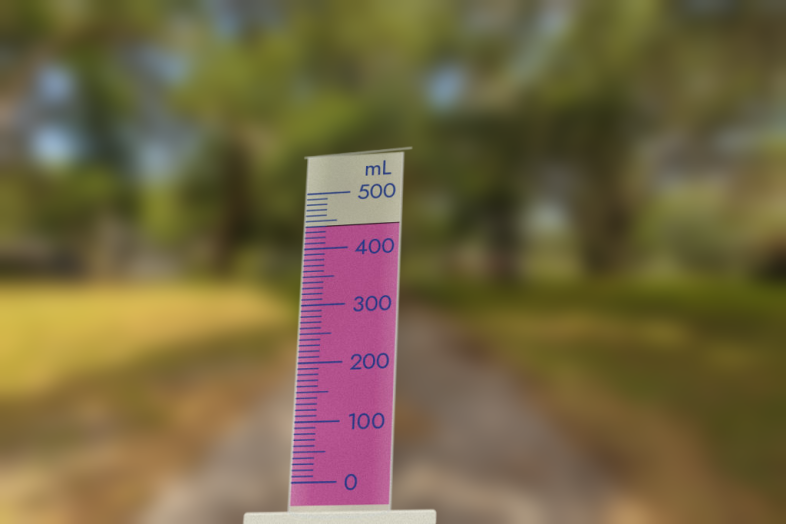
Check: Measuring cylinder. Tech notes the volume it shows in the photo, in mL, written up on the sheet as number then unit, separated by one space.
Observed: 440 mL
